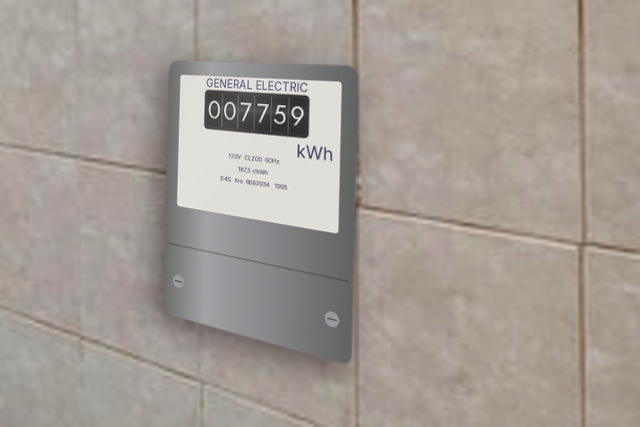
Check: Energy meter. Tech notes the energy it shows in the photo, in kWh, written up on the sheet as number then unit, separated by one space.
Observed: 7759 kWh
